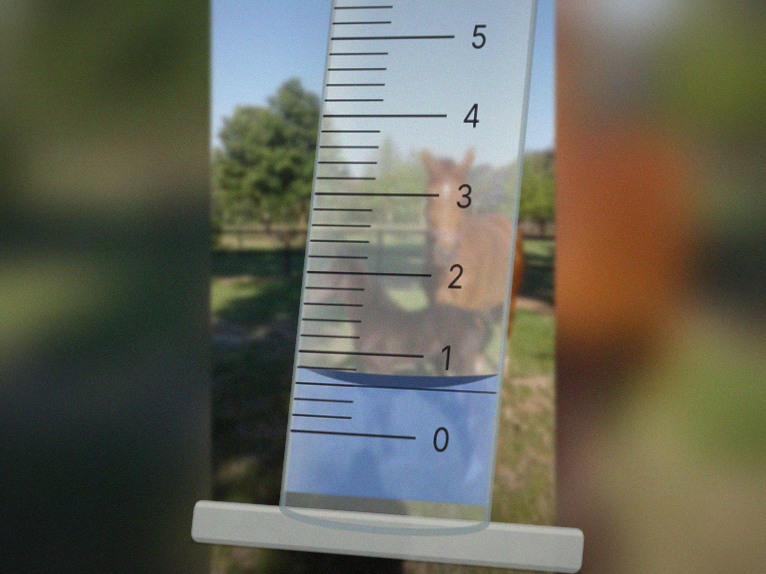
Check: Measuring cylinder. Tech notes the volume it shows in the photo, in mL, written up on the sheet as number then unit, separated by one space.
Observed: 0.6 mL
